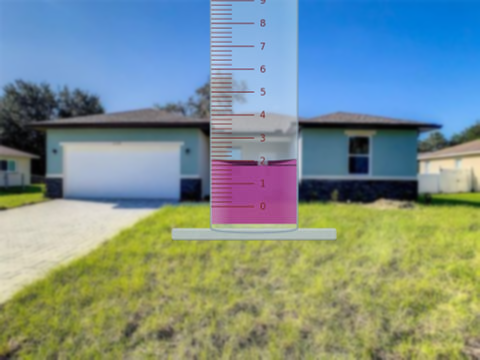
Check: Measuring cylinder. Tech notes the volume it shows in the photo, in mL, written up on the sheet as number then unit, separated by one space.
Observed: 1.8 mL
